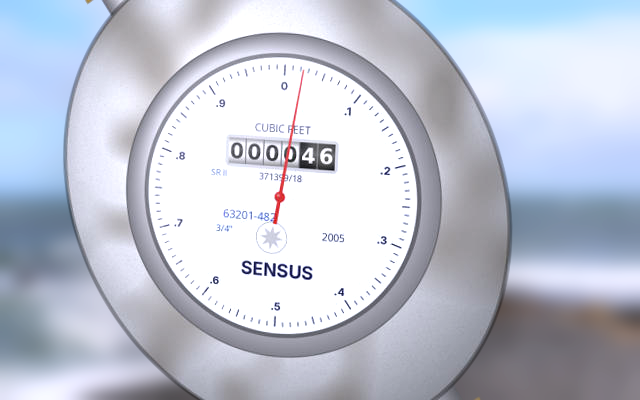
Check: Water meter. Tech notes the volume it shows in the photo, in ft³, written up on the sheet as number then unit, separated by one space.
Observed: 46.02 ft³
